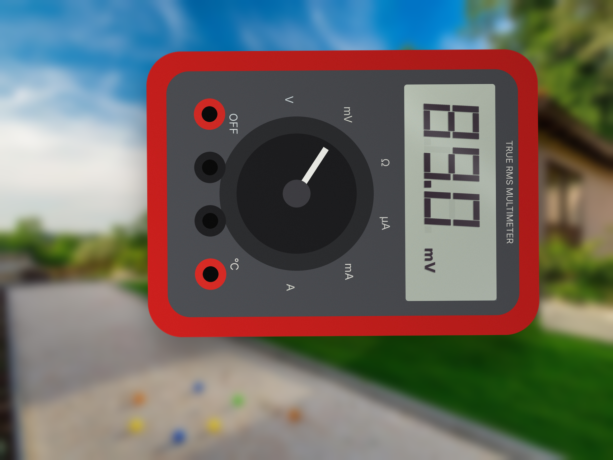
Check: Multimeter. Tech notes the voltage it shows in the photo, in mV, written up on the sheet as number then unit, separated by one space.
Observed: 89.0 mV
